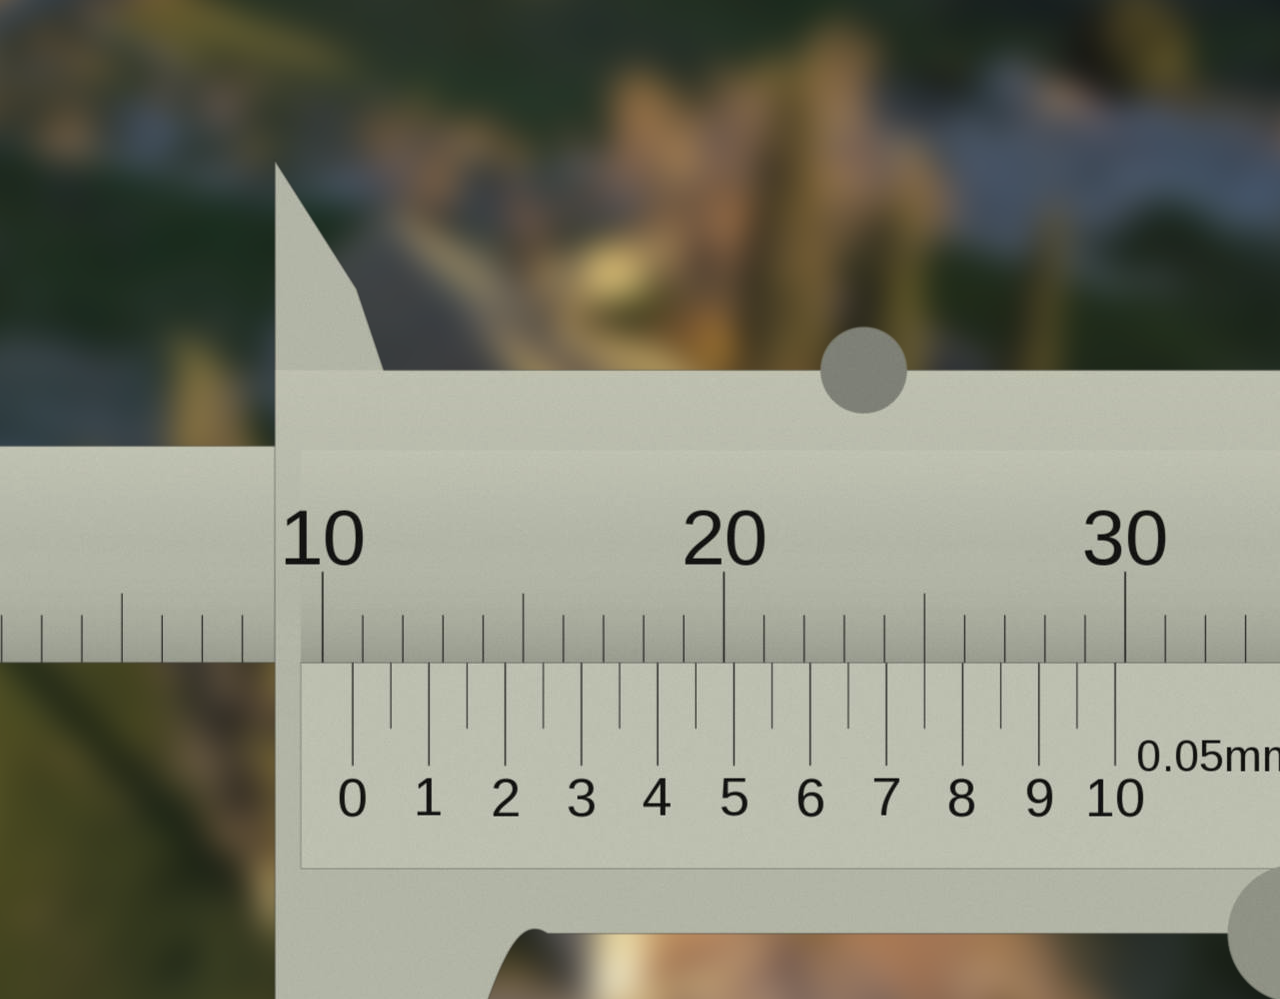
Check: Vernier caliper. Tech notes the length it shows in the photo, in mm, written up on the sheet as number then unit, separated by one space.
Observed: 10.75 mm
